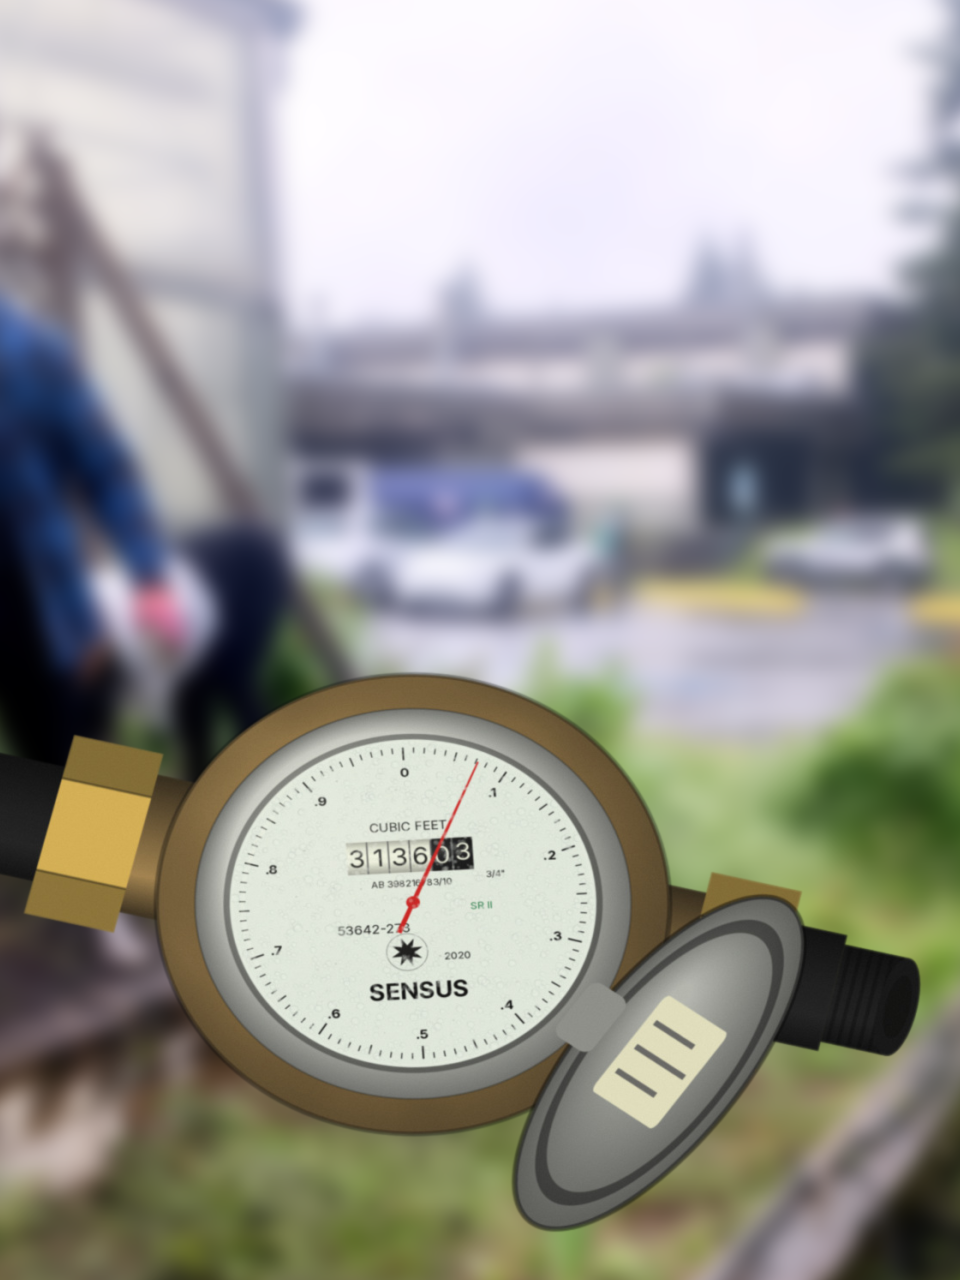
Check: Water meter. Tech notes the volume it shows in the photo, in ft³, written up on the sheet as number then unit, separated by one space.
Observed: 313603.07 ft³
